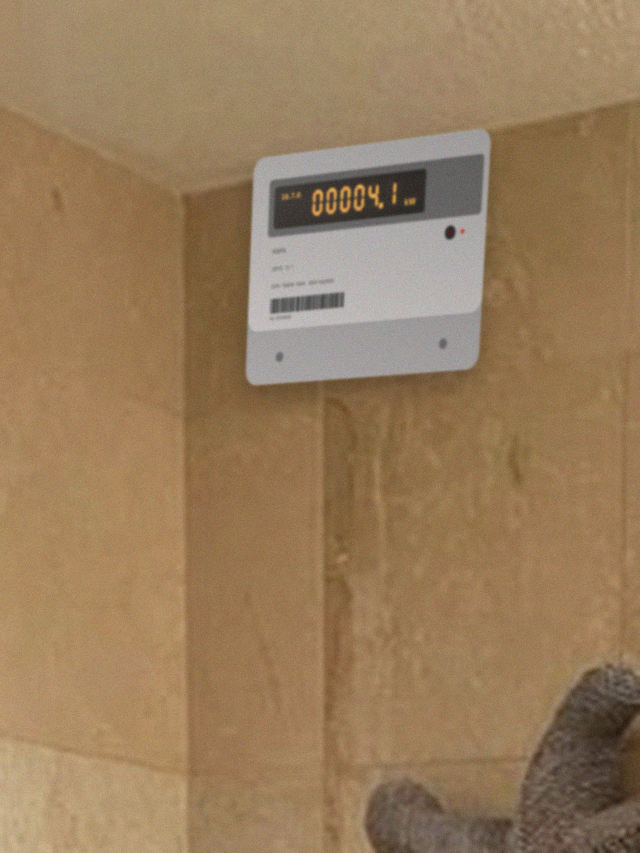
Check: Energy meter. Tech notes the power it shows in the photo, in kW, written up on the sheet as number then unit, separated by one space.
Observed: 4.1 kW
